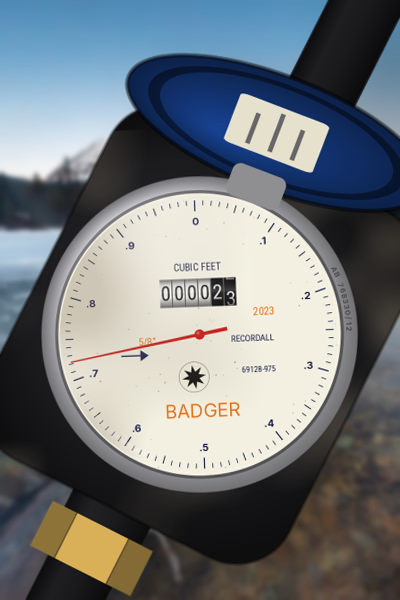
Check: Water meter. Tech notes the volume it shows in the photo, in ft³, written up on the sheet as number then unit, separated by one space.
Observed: 22.72 ft³
